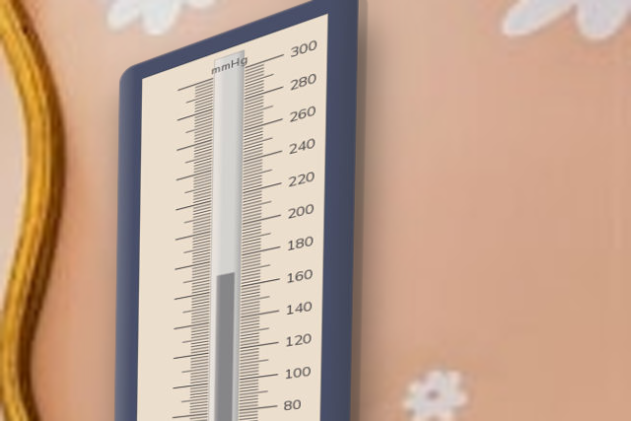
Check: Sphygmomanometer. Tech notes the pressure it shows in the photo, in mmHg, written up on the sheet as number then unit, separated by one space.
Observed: 170 mmHg
